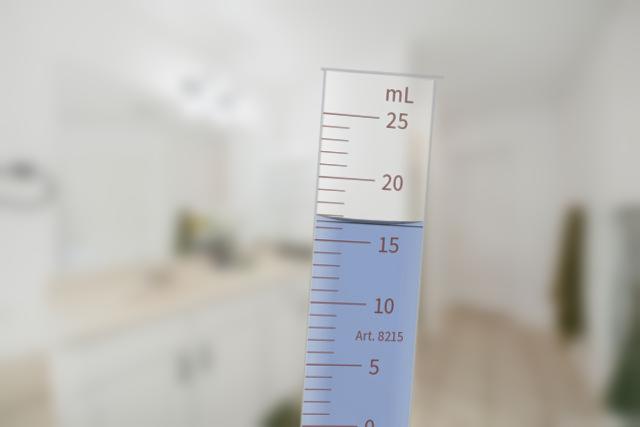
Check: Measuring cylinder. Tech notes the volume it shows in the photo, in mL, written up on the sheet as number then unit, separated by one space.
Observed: 16.5 mL
